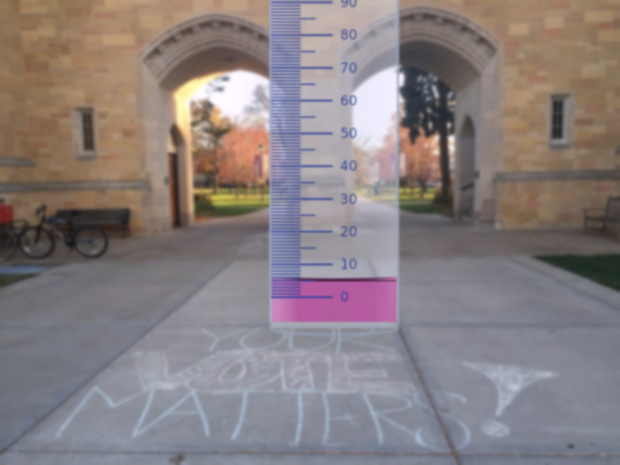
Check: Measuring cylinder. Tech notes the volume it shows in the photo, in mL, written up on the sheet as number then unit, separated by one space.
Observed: 5 mL
